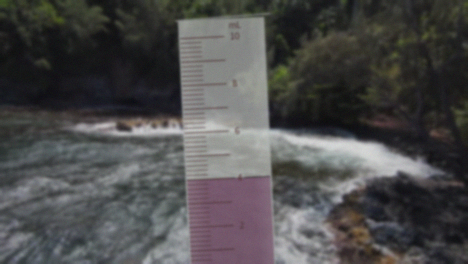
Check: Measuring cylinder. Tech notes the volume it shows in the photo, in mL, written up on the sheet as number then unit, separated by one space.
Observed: 4 mL
